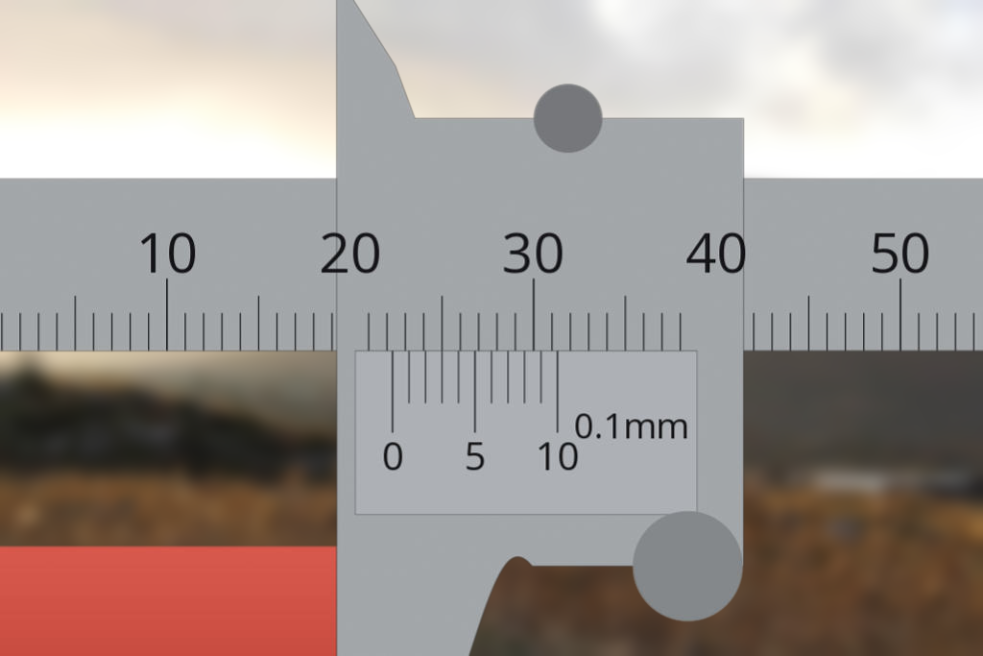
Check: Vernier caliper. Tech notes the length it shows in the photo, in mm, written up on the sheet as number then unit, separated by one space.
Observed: 22.3 mm
